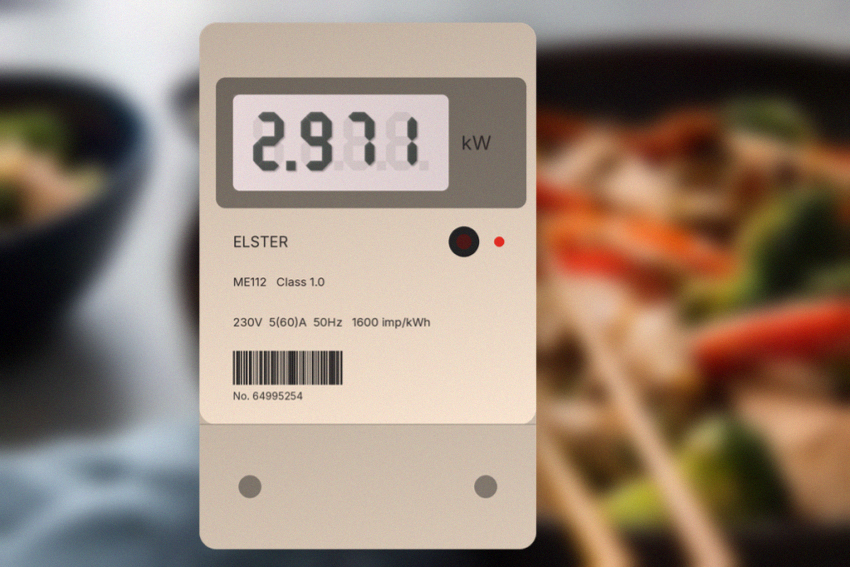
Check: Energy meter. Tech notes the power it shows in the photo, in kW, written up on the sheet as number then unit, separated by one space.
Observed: 2.971 kW
